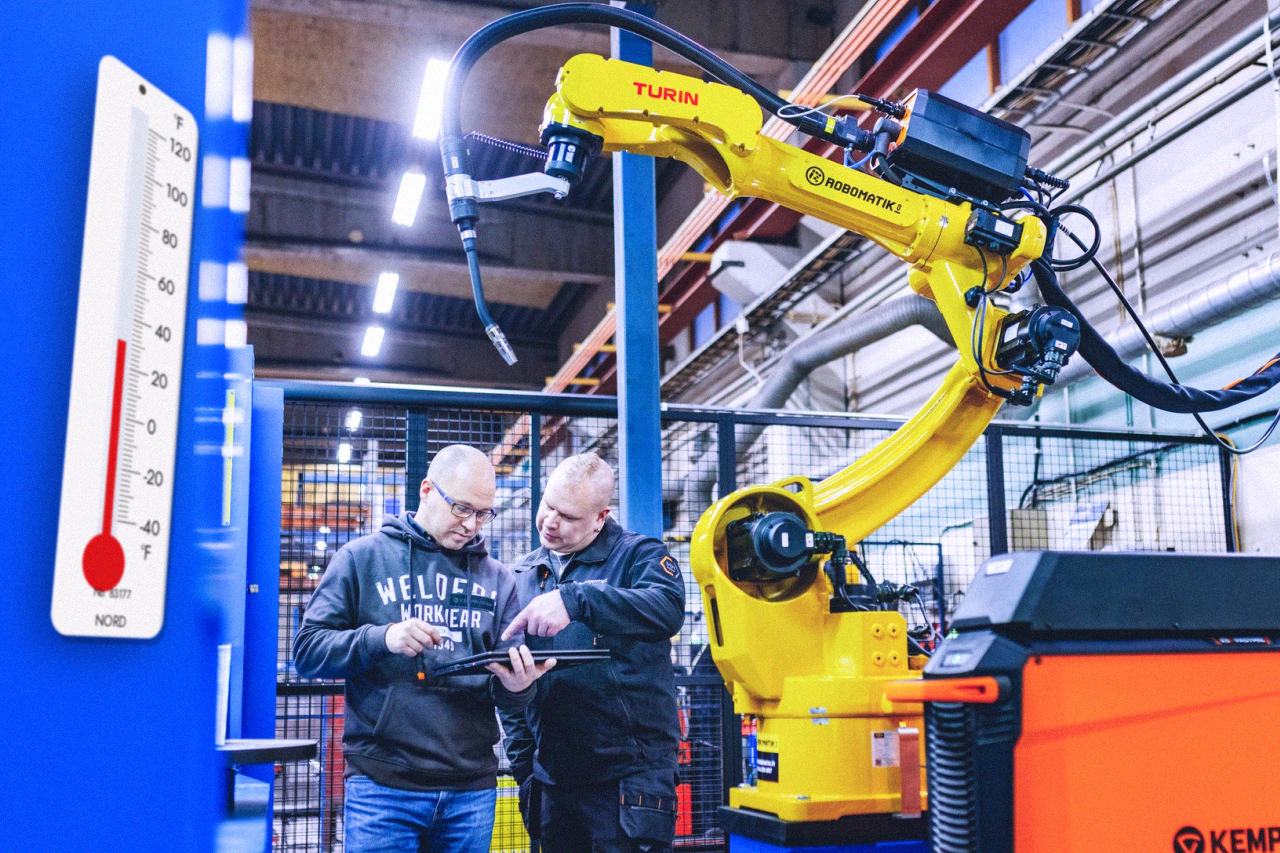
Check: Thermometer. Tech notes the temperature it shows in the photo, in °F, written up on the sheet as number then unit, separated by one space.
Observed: 30 °F
